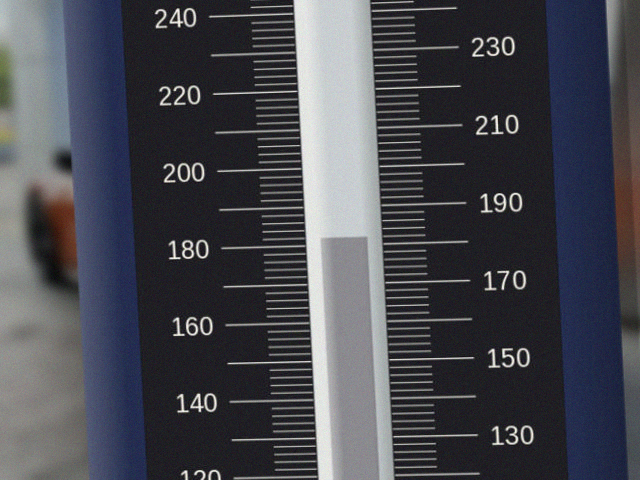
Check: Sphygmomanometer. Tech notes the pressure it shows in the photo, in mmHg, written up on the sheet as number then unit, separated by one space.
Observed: 182 mmHg
